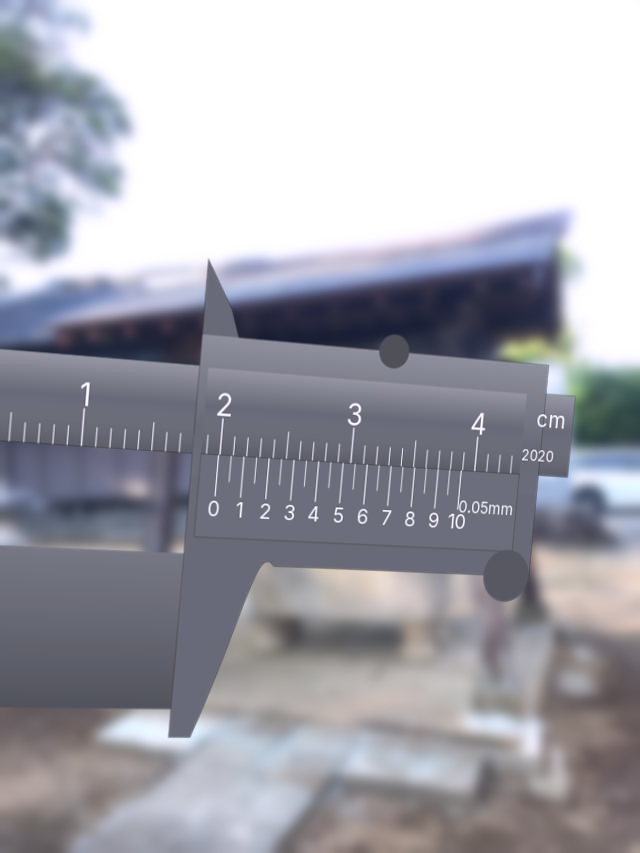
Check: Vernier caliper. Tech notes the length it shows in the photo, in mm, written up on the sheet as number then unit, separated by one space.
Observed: 19.9 mm
